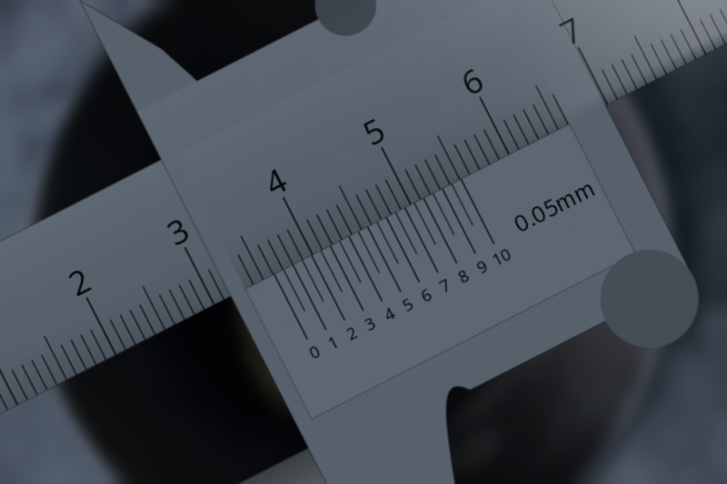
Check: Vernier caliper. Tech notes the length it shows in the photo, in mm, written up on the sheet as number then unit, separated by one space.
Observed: 36.1 mm
